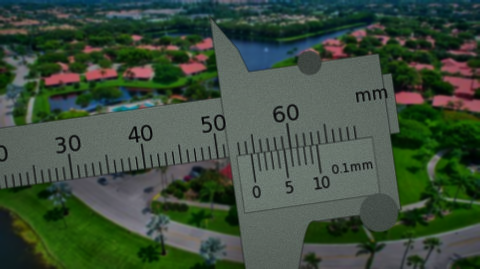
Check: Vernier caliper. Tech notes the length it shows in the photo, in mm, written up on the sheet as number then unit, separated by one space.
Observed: 54.6 mm
